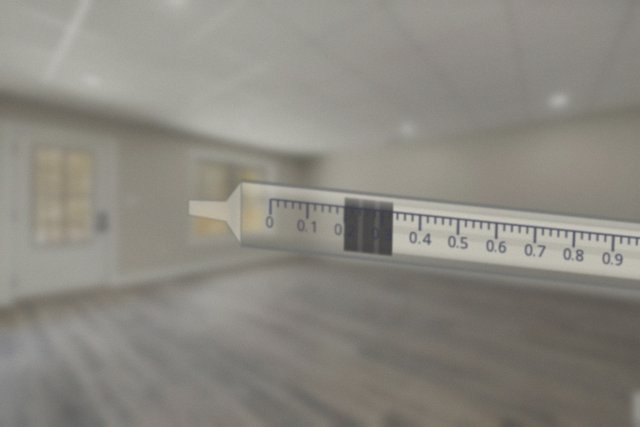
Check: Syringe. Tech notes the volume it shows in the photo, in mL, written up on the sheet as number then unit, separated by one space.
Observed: 0.2 mL
